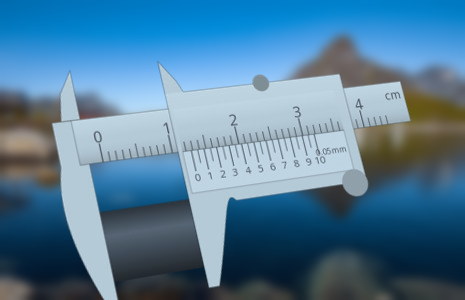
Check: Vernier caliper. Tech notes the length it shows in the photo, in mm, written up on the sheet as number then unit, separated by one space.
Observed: 12.8 mm
